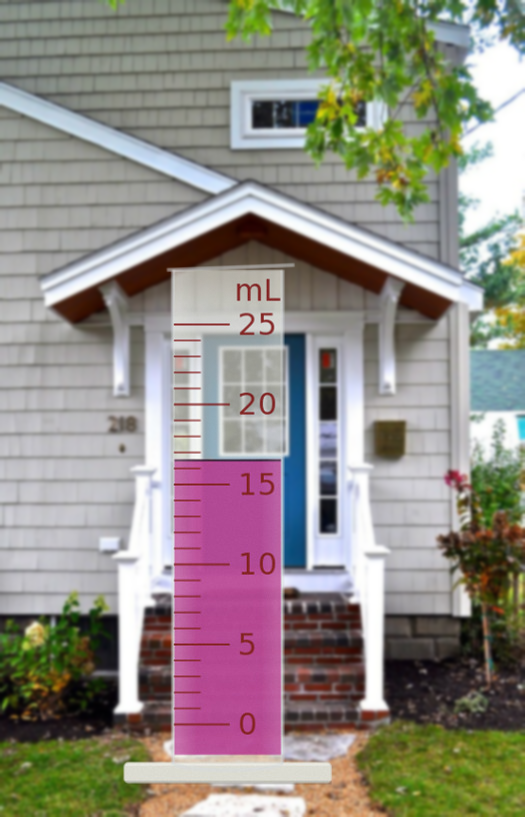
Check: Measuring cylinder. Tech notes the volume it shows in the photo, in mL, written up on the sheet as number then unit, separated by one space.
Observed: 16.5 mL
